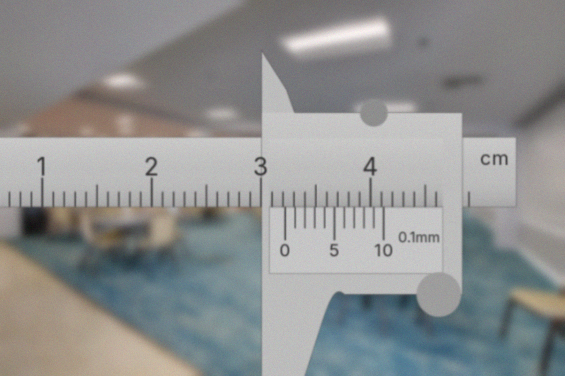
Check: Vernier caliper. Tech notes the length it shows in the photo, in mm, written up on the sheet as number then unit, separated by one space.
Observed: 32.2 mm
